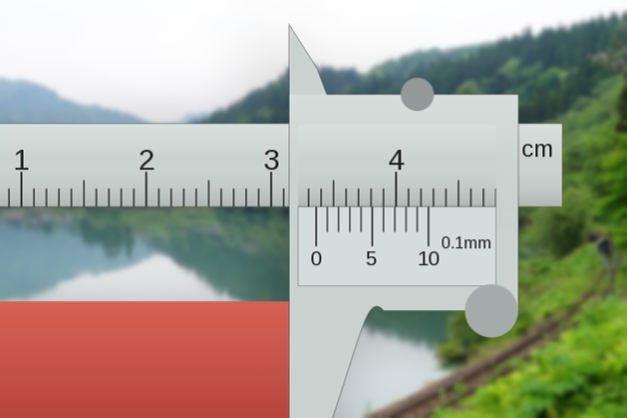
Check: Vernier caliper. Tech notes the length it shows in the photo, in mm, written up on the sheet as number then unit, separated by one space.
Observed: 33.6 mm
